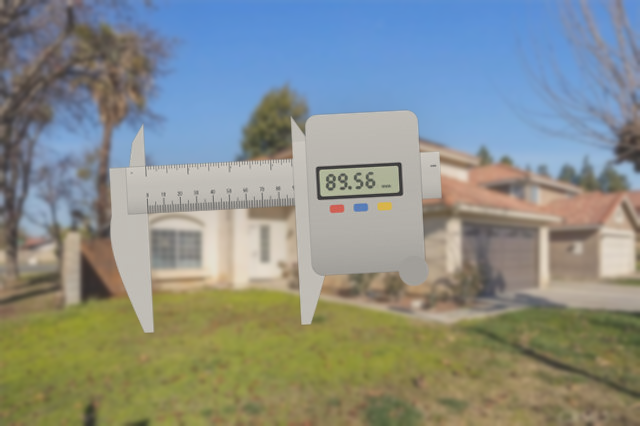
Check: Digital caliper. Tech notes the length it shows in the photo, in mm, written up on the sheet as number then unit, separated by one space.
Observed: 89.56 mm
